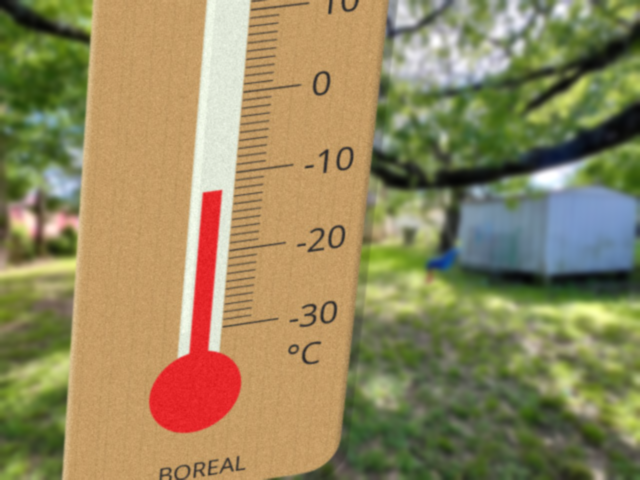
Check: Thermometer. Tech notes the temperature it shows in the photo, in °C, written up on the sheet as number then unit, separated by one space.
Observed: -12 °C
